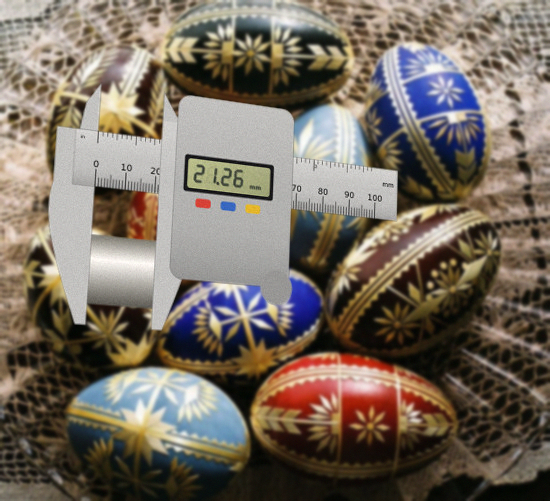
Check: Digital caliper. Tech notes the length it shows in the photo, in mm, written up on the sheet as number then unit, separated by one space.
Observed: 21.26 mm
